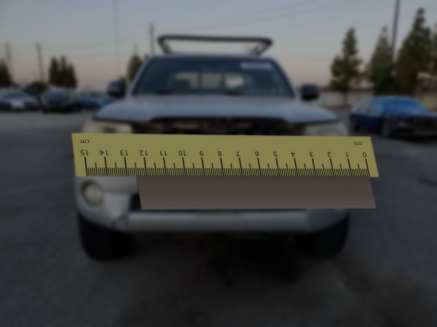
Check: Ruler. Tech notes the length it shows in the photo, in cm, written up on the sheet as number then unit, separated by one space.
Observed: 12.5 cm
